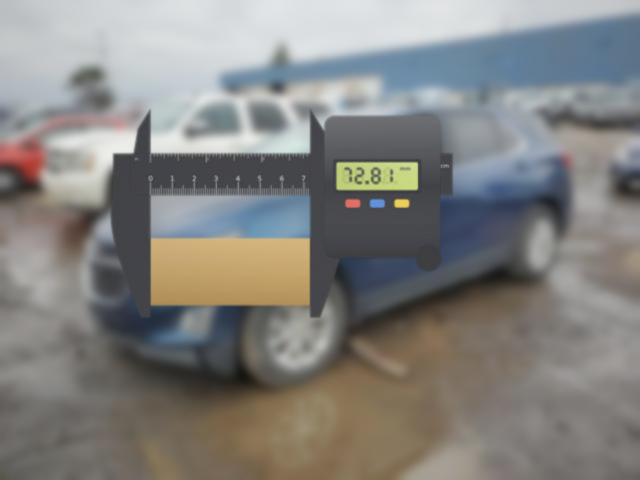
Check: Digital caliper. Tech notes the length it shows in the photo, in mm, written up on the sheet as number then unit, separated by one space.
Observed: 72.81 mm
